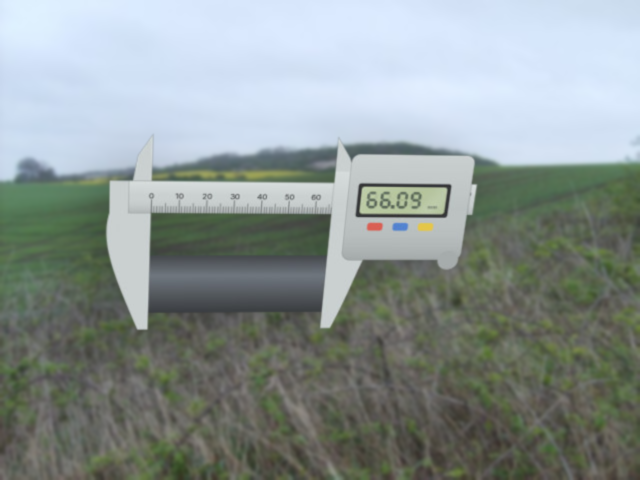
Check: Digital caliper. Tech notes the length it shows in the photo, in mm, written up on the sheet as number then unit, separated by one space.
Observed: 66.09 mm
